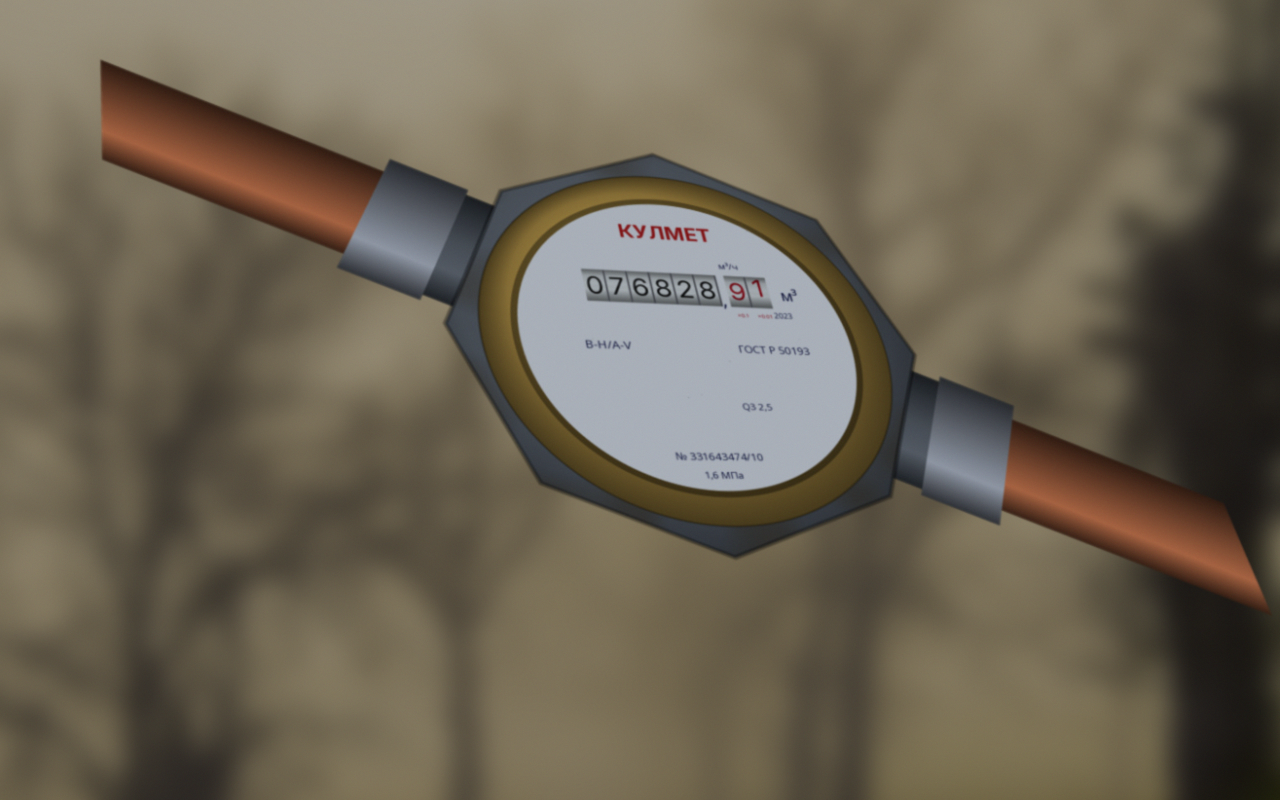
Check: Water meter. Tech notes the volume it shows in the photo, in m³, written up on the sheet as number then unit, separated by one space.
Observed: 76828.91 m³
